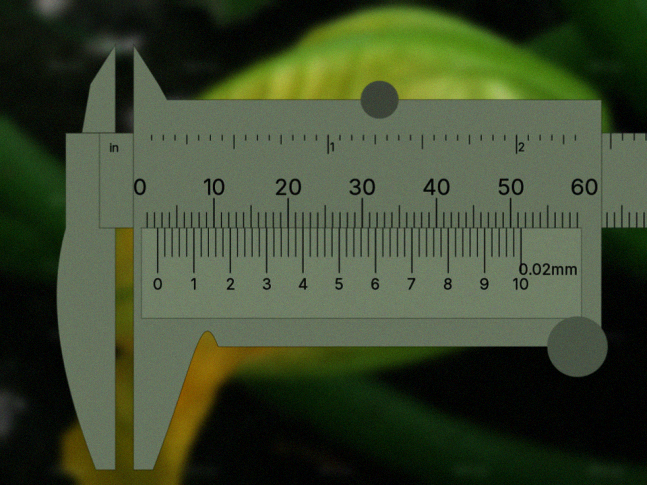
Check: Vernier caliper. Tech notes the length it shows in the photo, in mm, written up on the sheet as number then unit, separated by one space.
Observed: 2.4 mm
